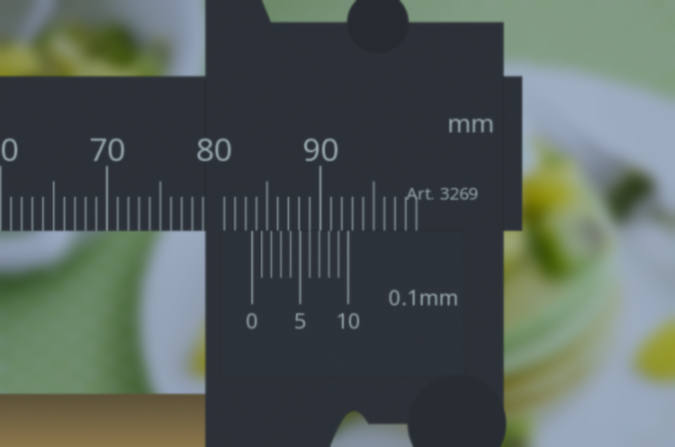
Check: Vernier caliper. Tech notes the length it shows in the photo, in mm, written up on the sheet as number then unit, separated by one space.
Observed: 83.6 mm
